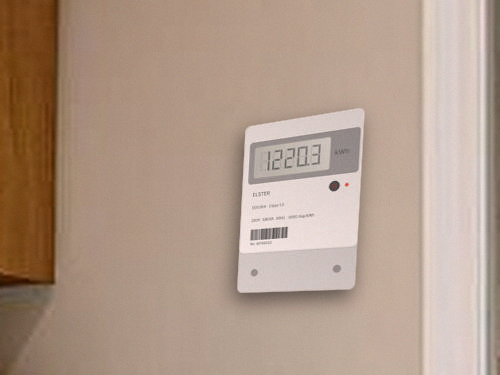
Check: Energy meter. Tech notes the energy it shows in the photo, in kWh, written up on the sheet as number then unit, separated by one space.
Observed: 1220.3 kWh
